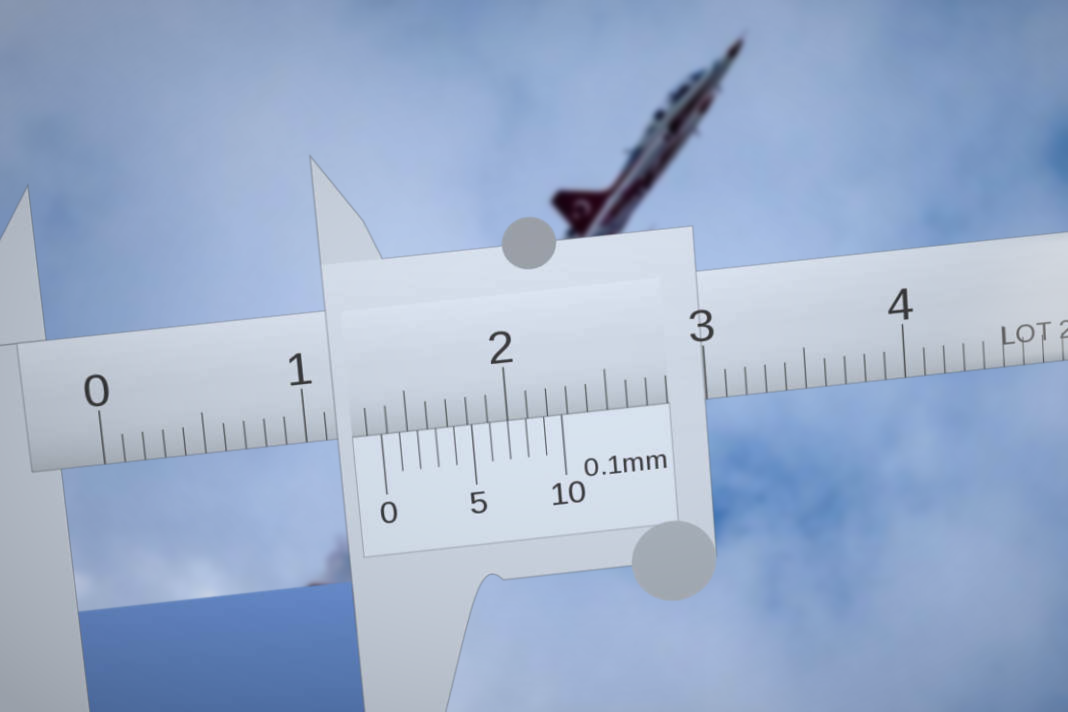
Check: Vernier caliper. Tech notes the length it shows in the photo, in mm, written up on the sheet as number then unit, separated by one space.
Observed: 13.7 mm
